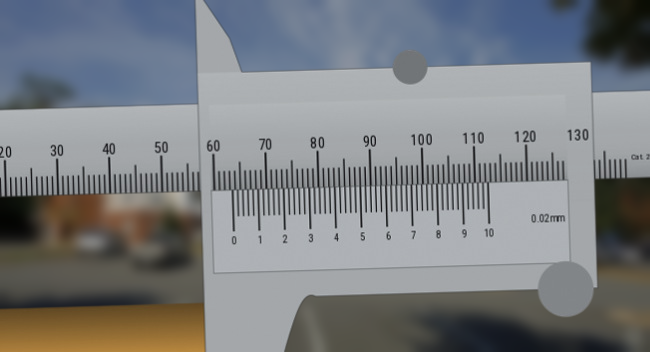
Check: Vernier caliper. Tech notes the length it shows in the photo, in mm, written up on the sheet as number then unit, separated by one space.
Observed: 63.5 mm
